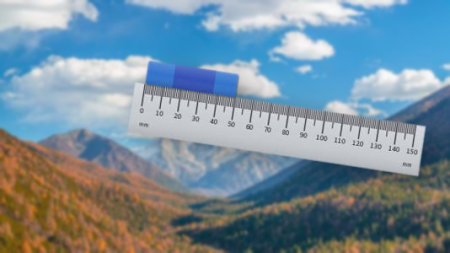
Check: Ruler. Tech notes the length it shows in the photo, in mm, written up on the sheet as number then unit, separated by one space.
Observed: 50 mm
